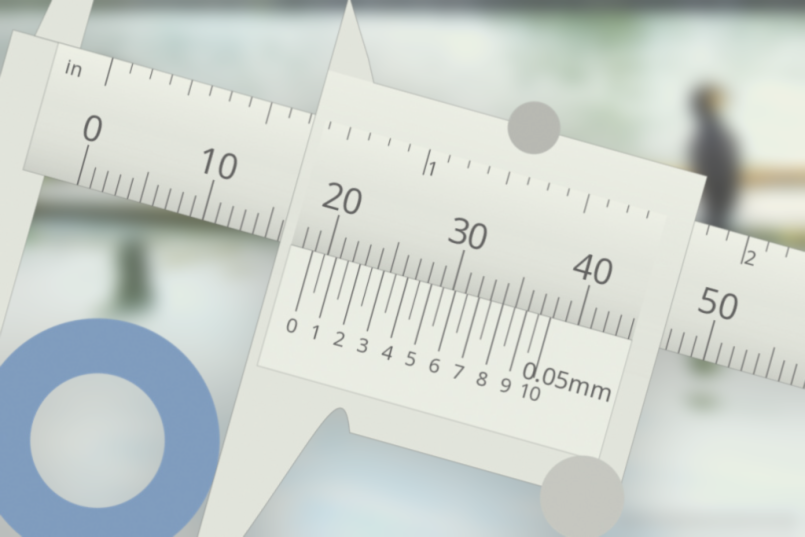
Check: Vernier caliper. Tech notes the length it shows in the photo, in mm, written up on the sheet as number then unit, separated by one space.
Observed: 18.8 mm
